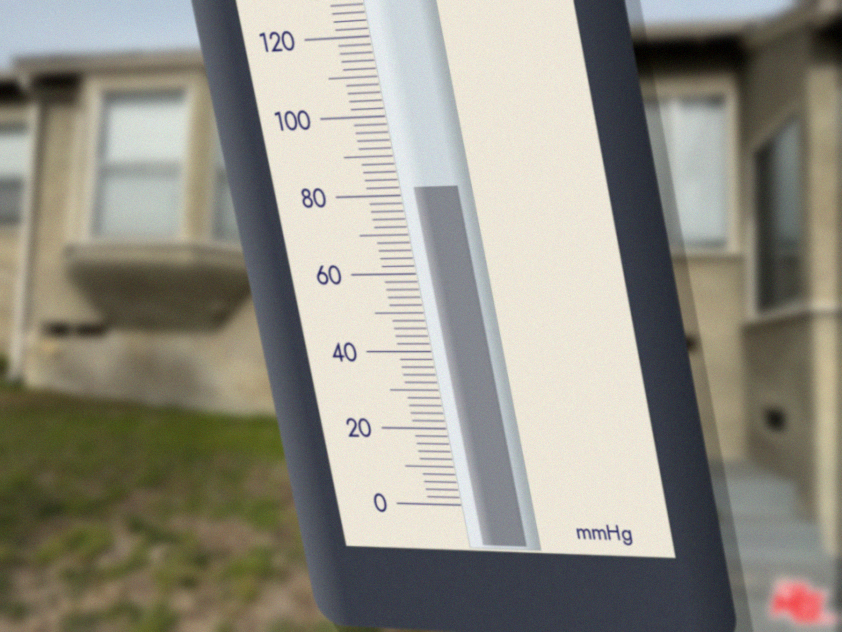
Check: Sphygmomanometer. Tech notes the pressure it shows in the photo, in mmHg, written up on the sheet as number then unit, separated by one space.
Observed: 82 mmHg
